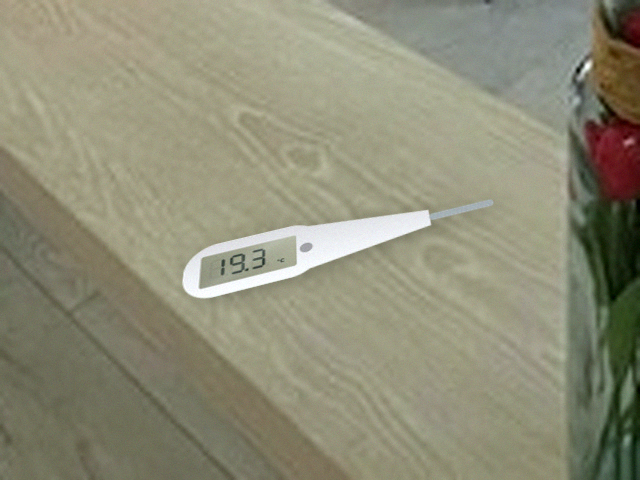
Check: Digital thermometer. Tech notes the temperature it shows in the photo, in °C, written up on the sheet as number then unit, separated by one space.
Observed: 19.3 °C
